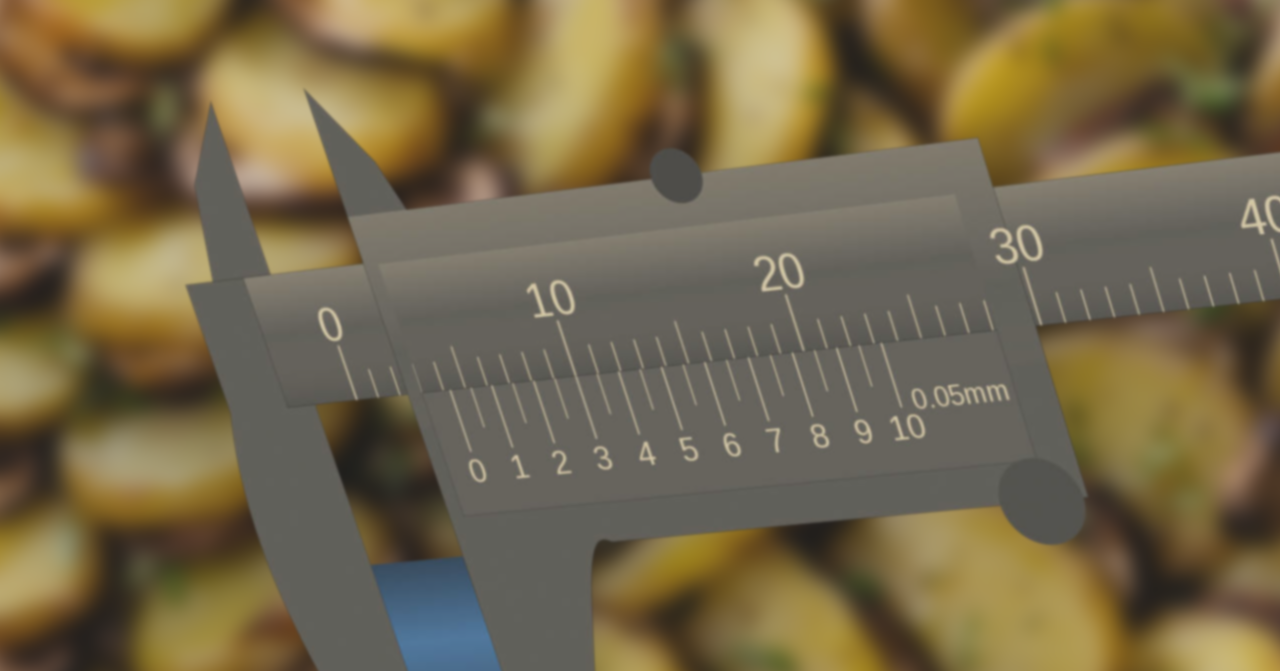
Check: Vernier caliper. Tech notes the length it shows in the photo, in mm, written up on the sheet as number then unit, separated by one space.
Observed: 4.3 mm
